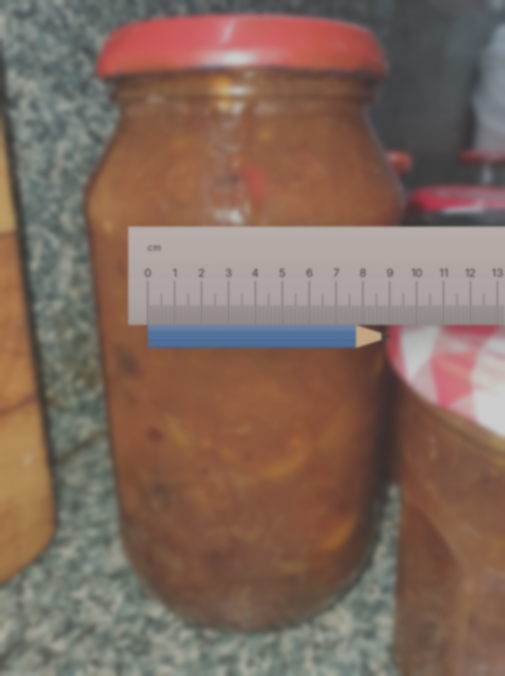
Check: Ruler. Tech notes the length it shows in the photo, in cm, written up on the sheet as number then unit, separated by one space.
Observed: 9 cm
